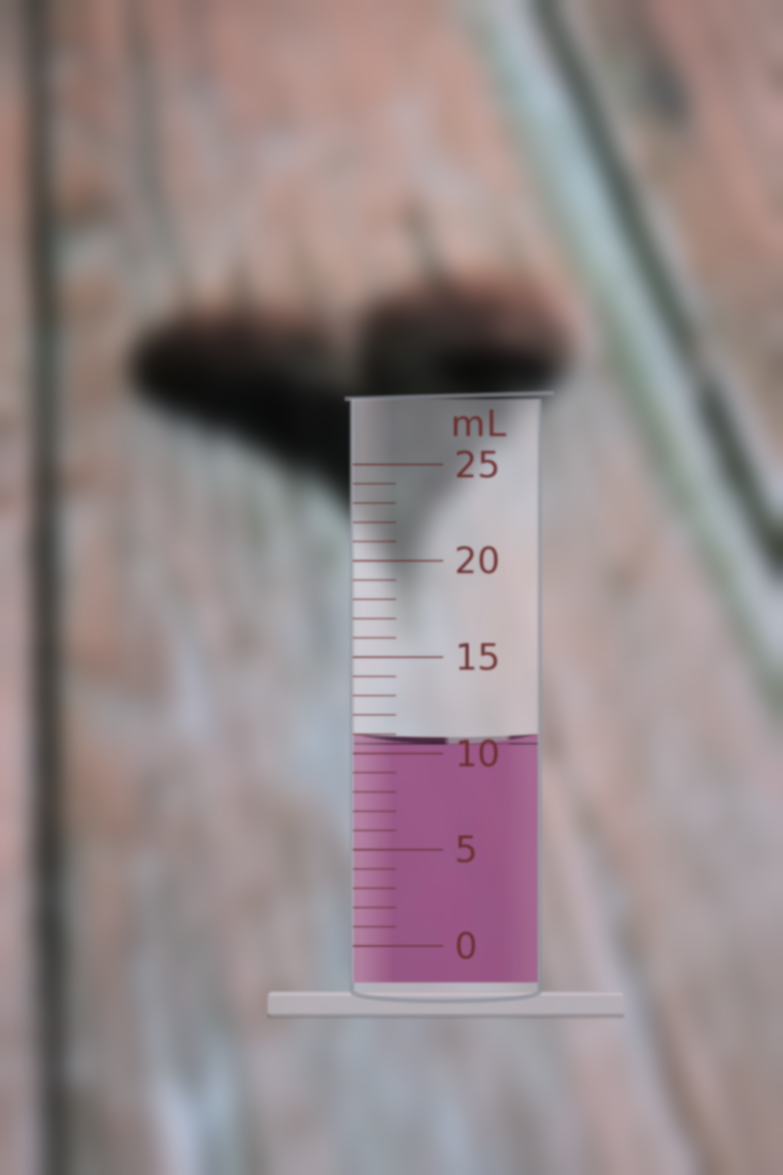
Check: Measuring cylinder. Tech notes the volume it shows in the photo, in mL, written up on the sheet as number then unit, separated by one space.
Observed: 10.5 mL
